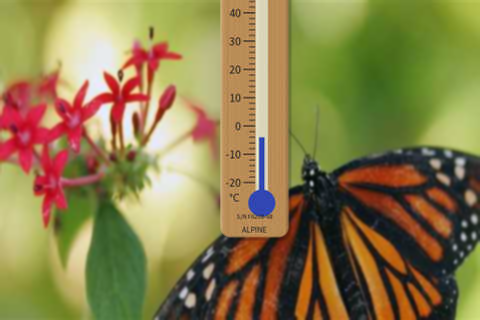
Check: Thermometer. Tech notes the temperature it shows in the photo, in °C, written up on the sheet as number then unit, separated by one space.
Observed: -4 °C
